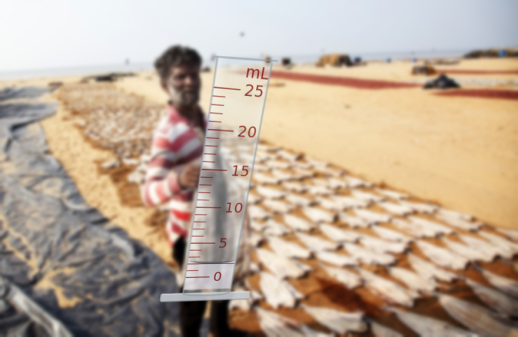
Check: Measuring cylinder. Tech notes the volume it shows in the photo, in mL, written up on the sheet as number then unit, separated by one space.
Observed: 2 mL
